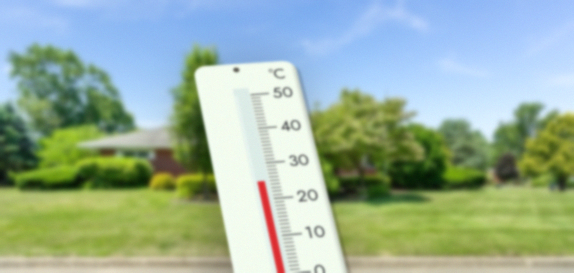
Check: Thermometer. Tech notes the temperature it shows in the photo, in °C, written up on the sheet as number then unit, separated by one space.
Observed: 25 °C
